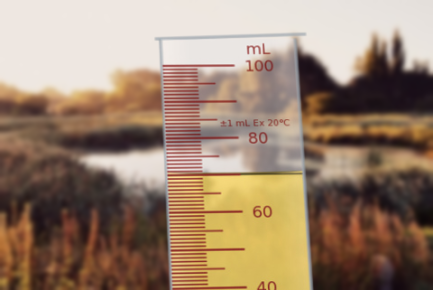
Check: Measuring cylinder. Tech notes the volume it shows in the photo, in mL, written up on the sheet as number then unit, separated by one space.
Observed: 70 mL
